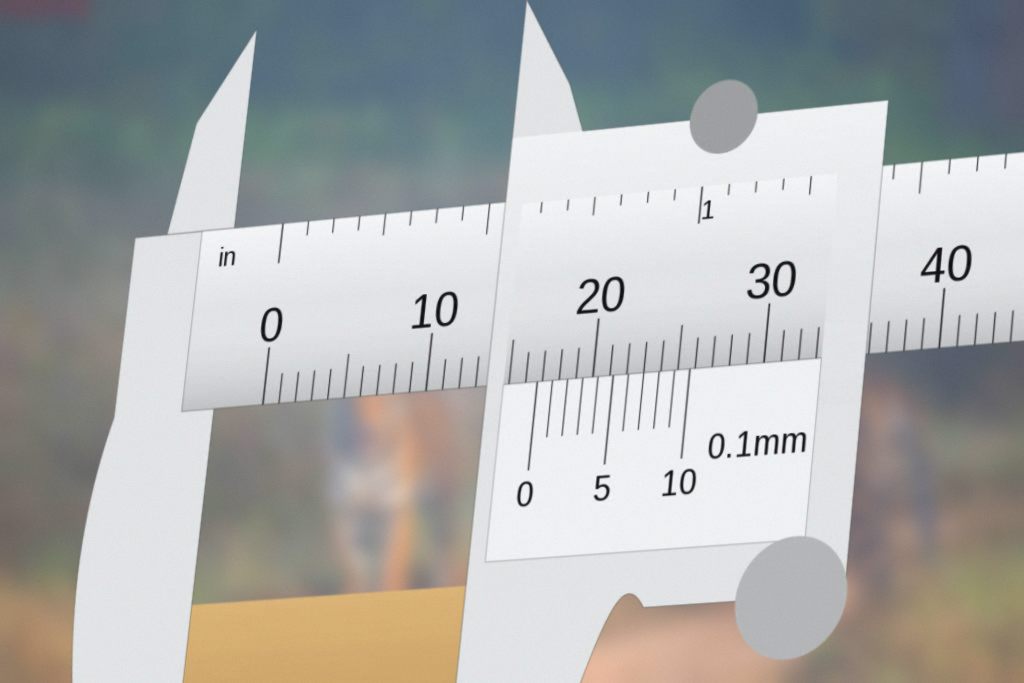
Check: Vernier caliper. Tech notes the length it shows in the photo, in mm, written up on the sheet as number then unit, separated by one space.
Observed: 16.7 mm
